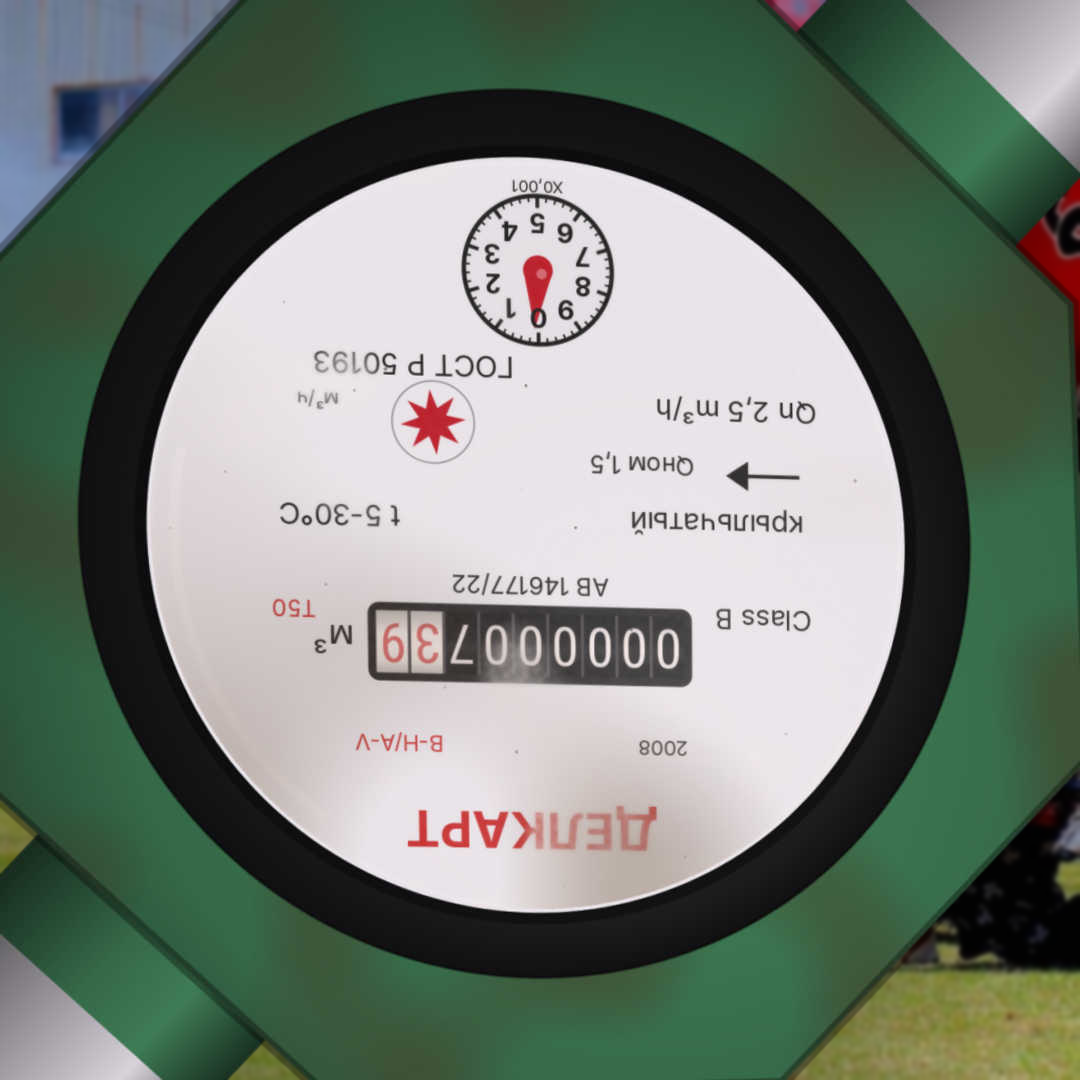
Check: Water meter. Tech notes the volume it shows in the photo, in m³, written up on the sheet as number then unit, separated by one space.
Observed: 7.390 m³
